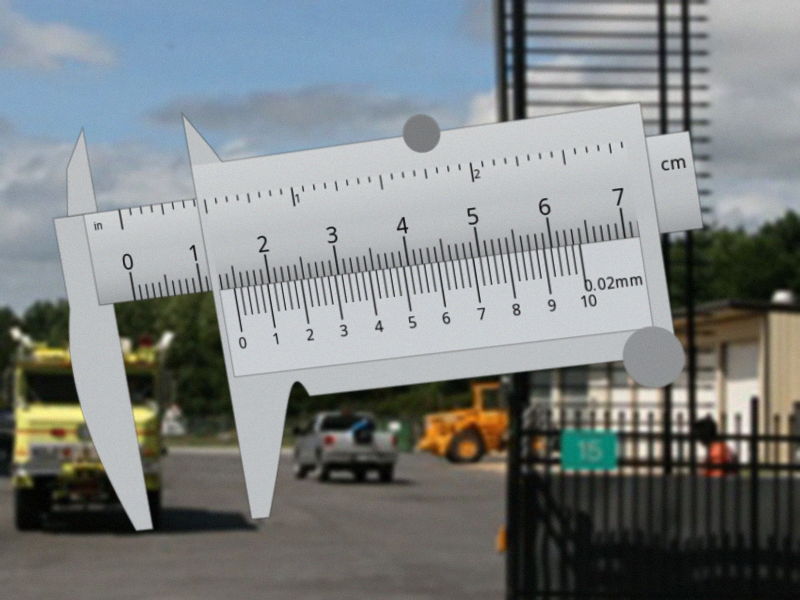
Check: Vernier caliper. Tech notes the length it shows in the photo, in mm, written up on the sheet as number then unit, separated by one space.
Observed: 14.8 mm
